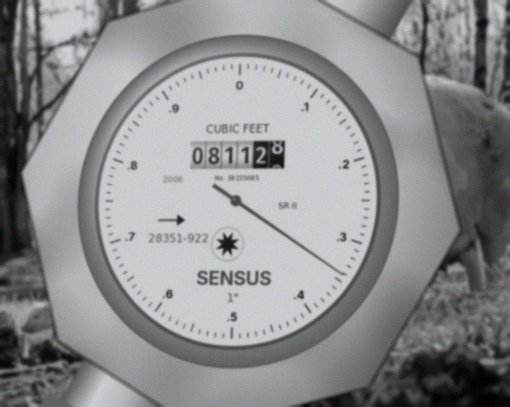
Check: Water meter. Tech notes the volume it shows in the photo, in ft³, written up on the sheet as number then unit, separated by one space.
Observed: 81128.34 ft³
